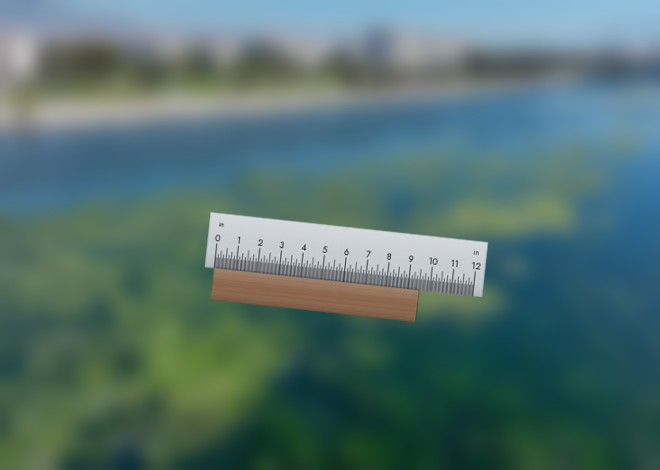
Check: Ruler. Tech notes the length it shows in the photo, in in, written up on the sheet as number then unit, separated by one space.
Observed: 9.5 in
